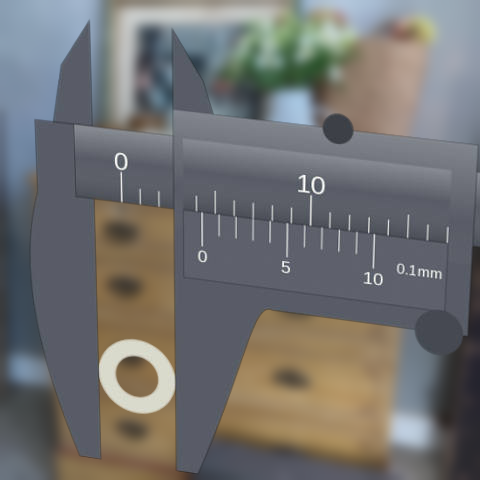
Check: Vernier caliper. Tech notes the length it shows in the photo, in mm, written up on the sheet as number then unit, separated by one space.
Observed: 4.3 mm
